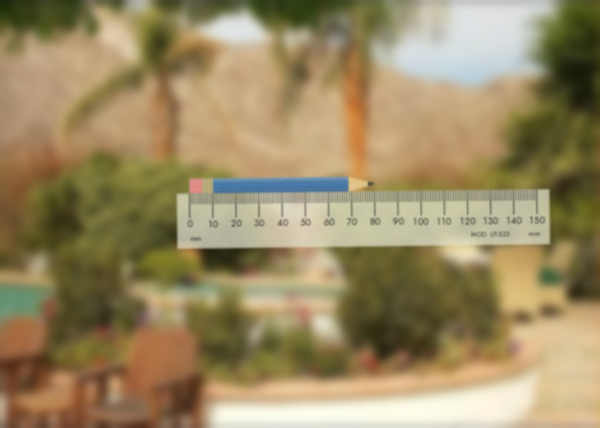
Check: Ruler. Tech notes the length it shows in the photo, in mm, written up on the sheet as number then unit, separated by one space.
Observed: 80 mm
